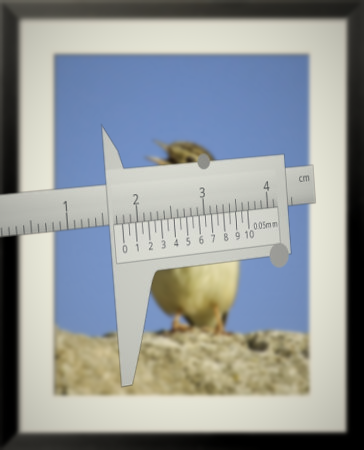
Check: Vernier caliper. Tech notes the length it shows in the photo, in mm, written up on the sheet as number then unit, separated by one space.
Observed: 17.8 mm
